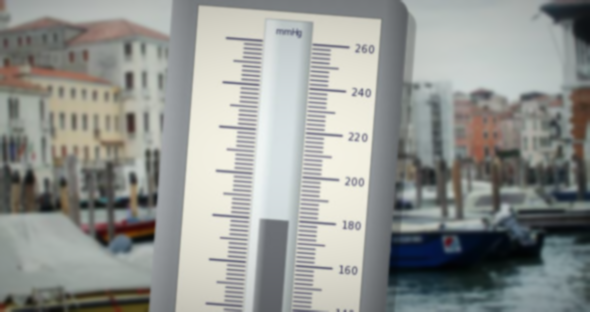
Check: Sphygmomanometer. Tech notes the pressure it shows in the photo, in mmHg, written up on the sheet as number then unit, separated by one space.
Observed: 180 mmHg
